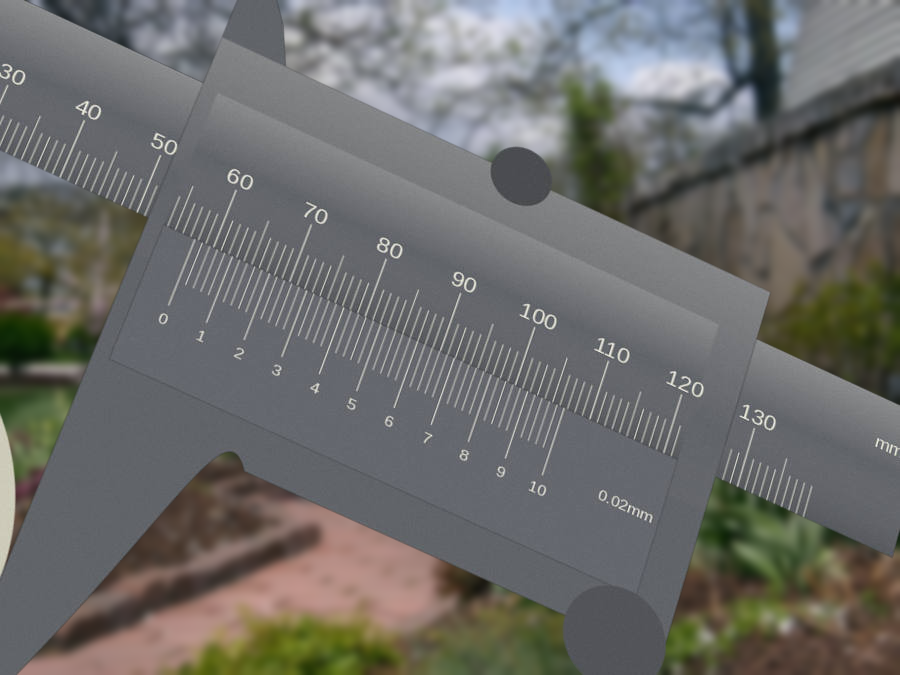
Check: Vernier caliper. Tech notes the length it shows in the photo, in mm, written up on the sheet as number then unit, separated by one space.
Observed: 57.6 mm
